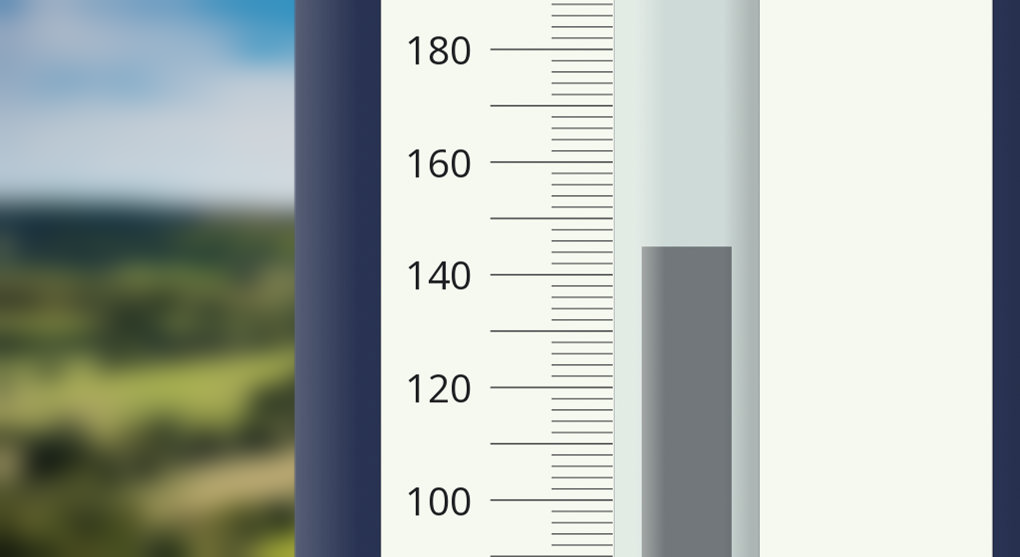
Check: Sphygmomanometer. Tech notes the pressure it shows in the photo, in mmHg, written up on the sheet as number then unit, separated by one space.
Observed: 145 mmHg
